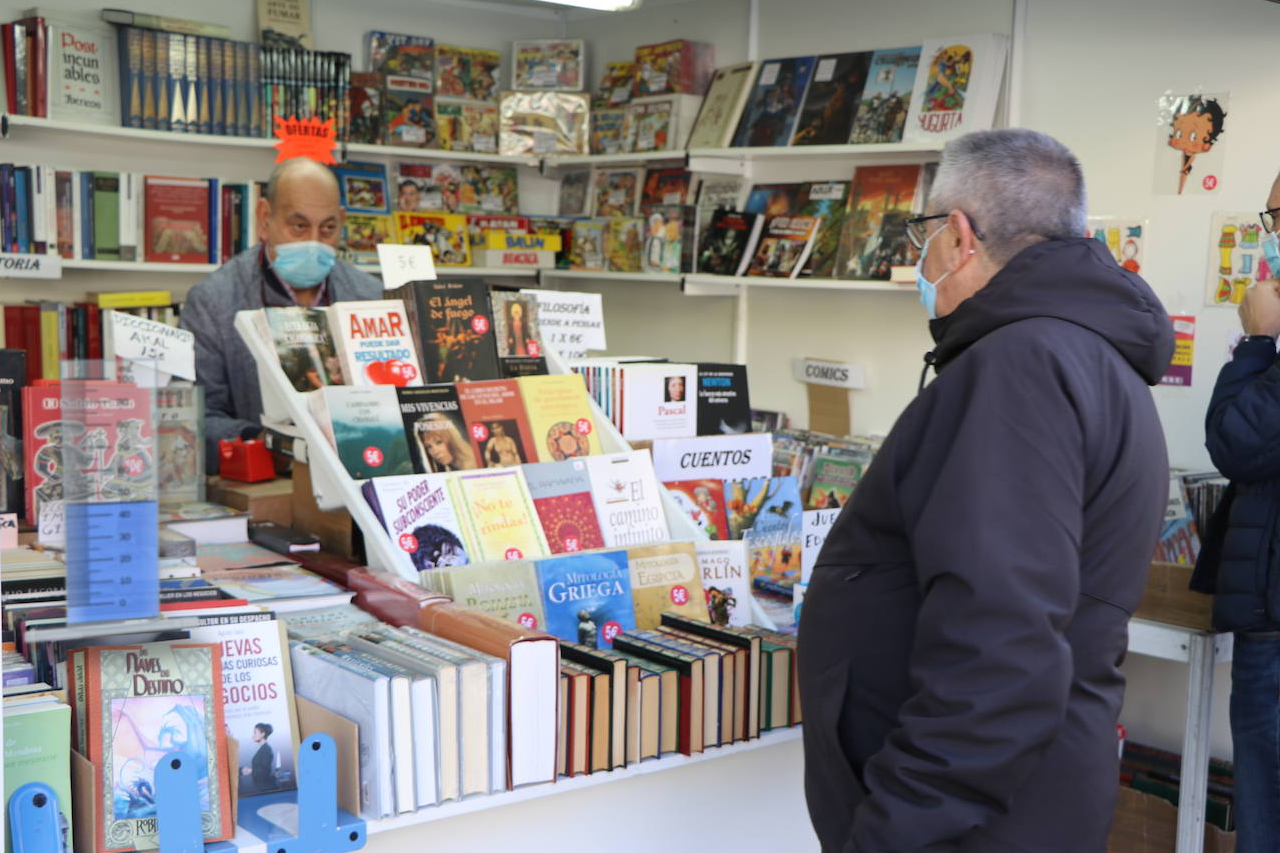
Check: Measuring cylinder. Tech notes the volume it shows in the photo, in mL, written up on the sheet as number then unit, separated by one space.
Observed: 45 mL
